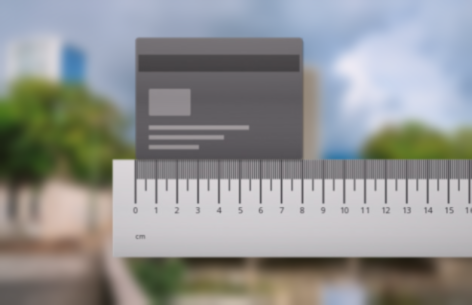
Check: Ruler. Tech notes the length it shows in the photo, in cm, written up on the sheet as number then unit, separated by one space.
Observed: 8 cm
